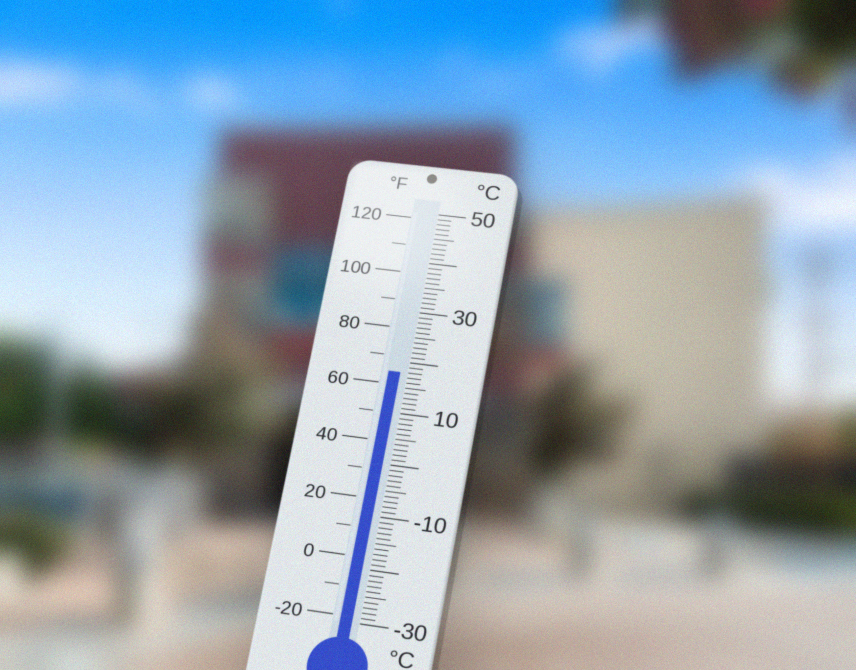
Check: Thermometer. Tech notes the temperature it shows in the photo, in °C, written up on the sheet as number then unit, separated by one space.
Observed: 18 °C
